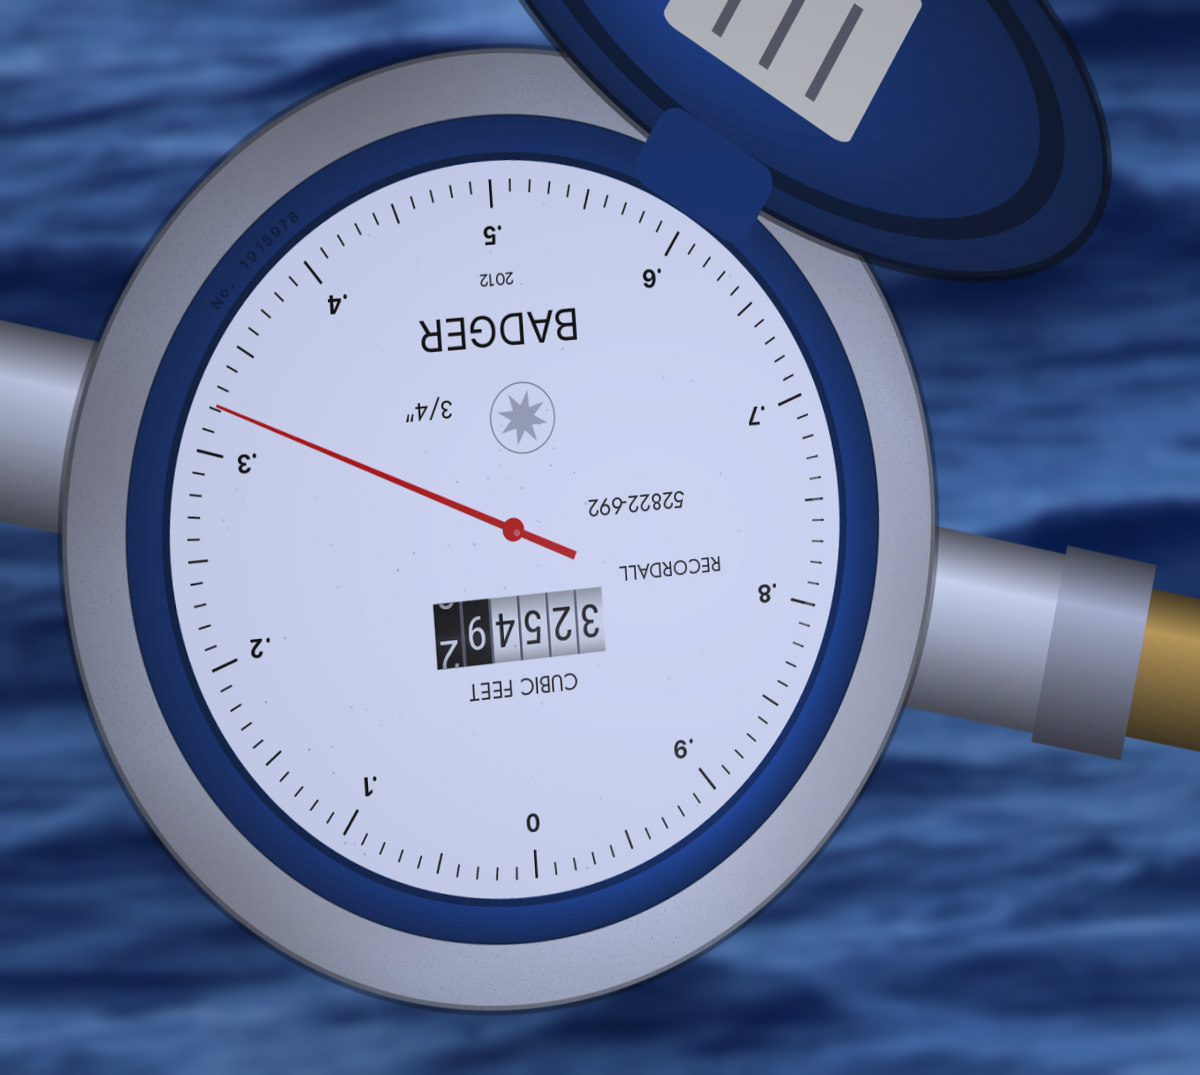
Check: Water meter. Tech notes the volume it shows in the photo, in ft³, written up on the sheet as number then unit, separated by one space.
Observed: 325492.32 ft³
